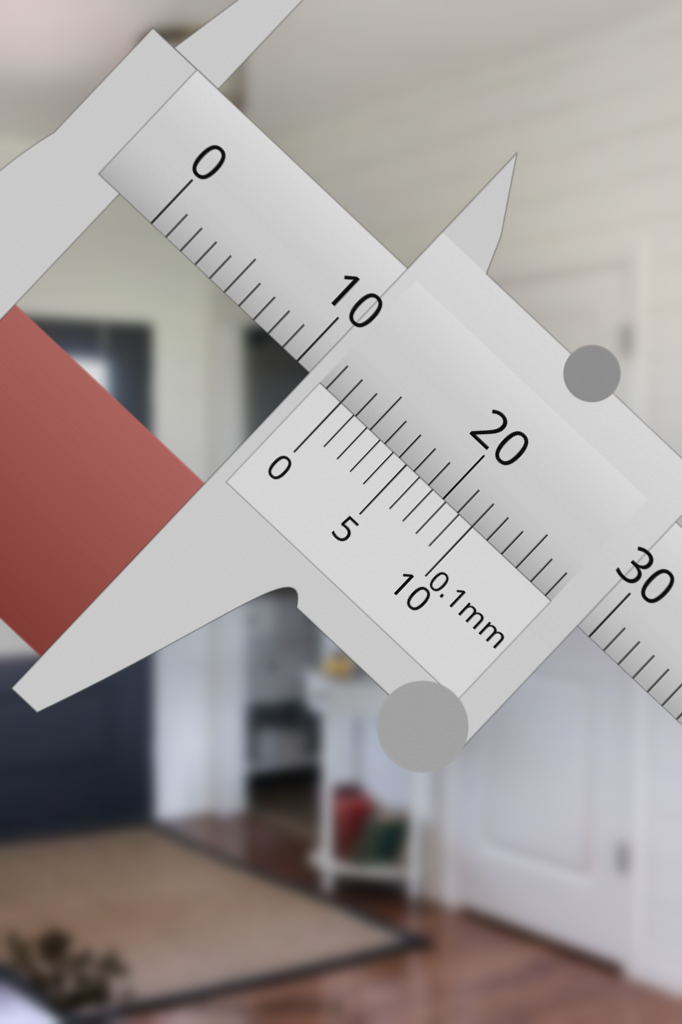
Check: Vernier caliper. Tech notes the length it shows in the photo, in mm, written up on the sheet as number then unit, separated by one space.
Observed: 13.0 mm
